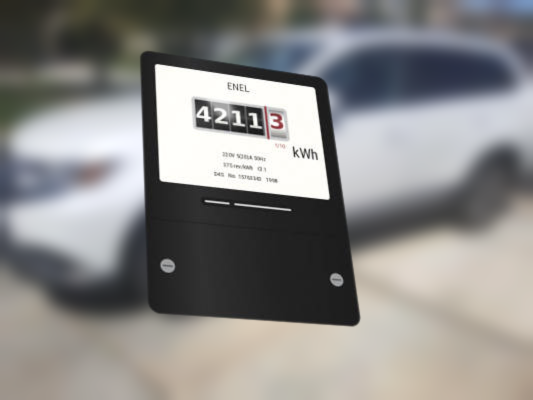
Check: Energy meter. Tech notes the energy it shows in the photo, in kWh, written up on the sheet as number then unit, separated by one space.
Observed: 4211.3 kWh
